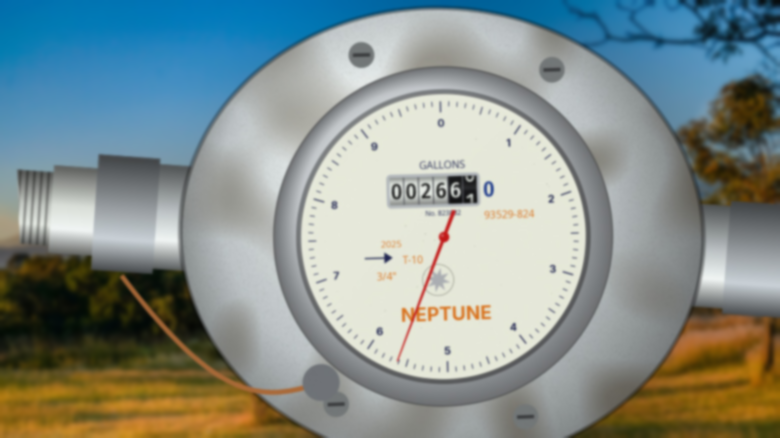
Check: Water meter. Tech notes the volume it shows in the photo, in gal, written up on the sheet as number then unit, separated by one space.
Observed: 26605.6 gal
